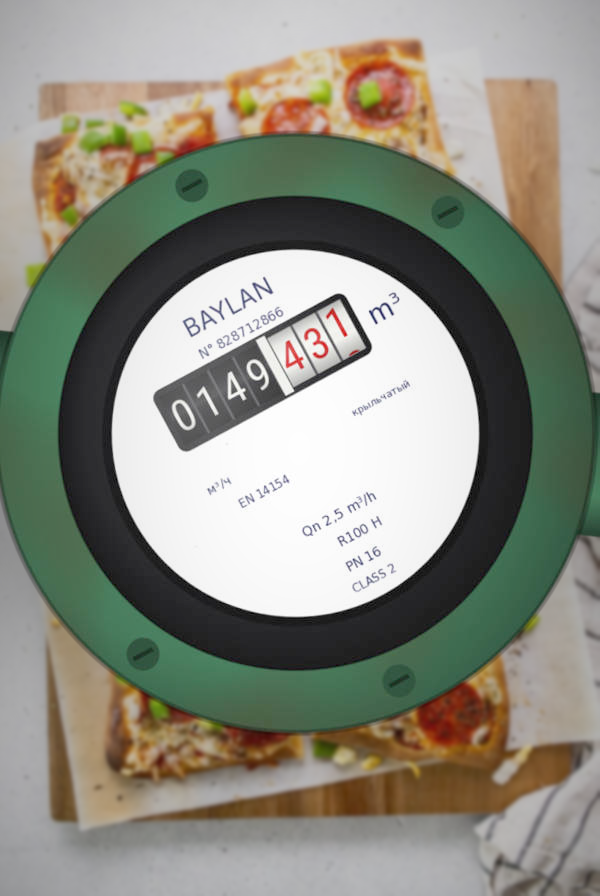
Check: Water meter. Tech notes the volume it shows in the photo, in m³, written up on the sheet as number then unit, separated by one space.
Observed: 149.431 m³
